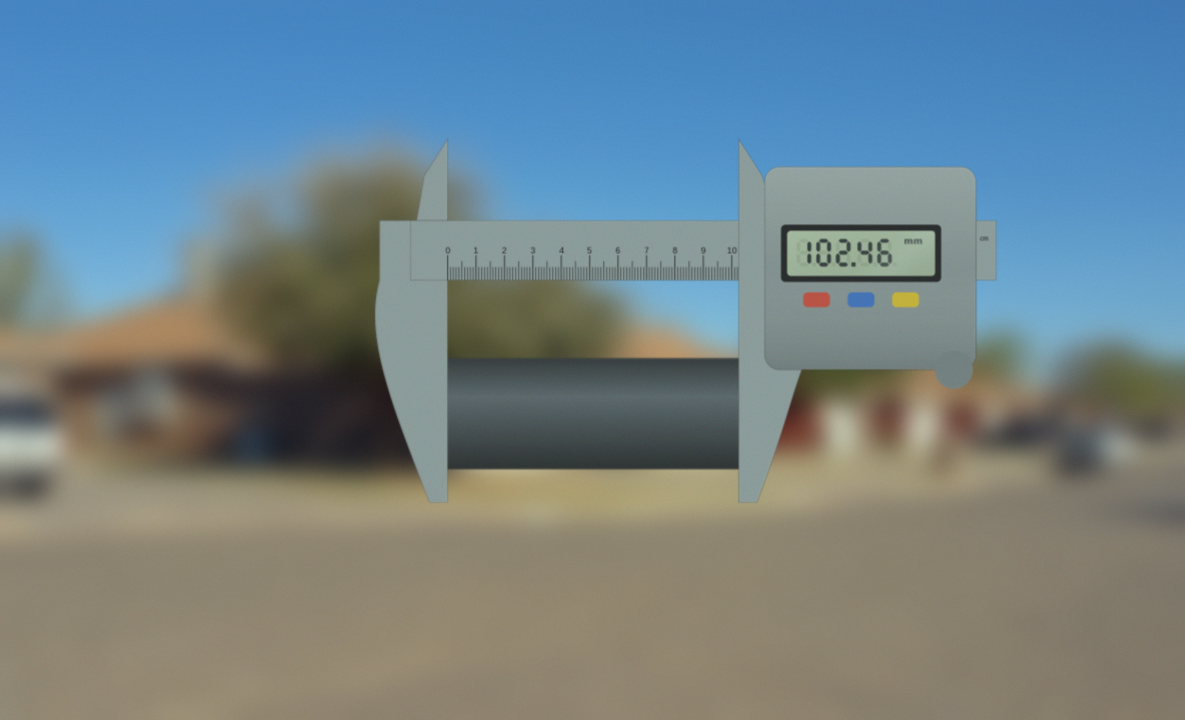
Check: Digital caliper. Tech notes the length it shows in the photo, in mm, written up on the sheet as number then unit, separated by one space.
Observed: 102.46 mm
